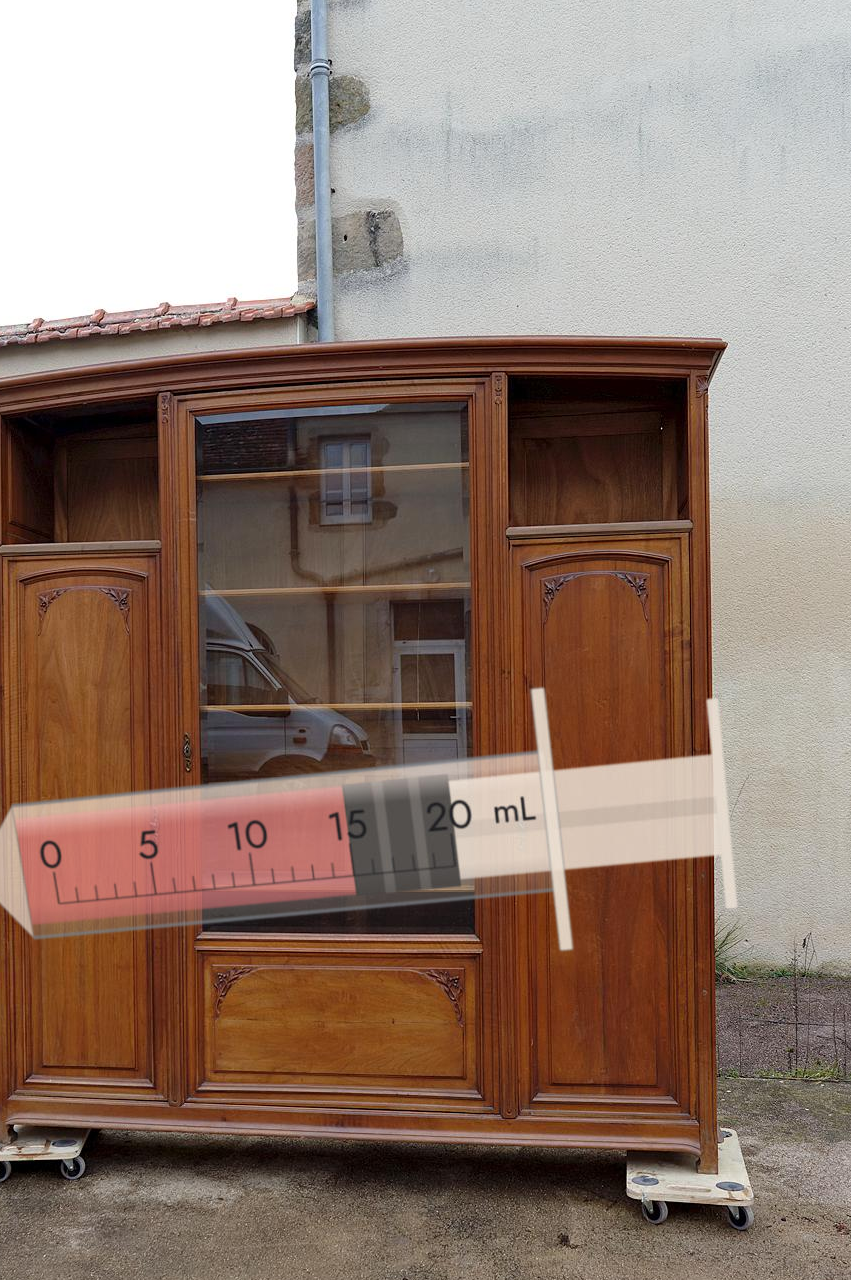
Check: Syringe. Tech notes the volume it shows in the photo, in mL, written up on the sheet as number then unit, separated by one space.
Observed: 15 mL
